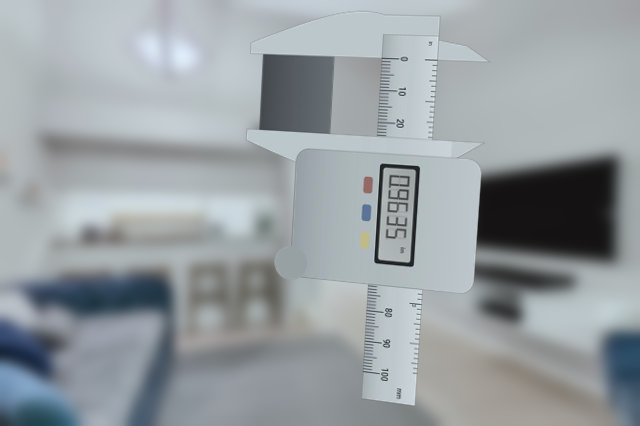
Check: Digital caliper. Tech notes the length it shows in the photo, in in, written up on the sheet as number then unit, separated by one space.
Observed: 0.9635 in
